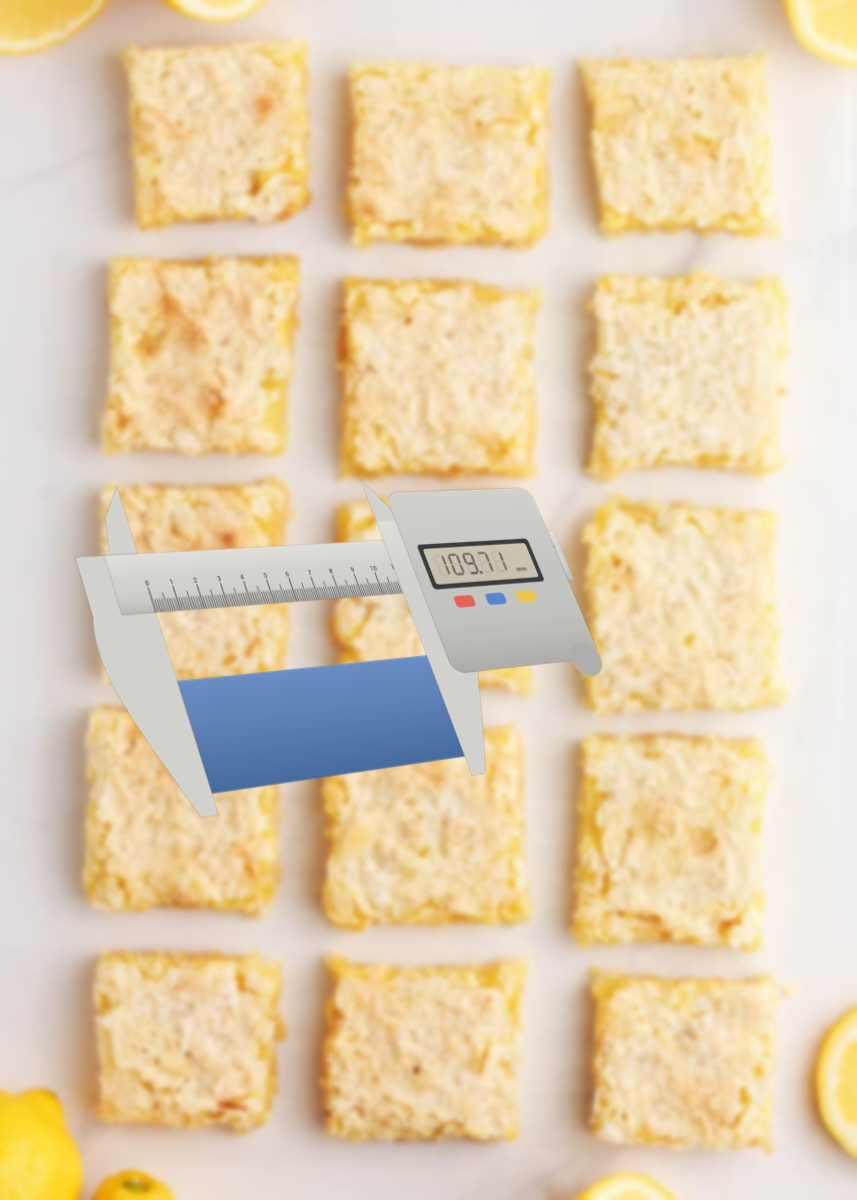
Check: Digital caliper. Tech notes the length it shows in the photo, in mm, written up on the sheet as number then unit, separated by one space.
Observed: 109.71 mm
